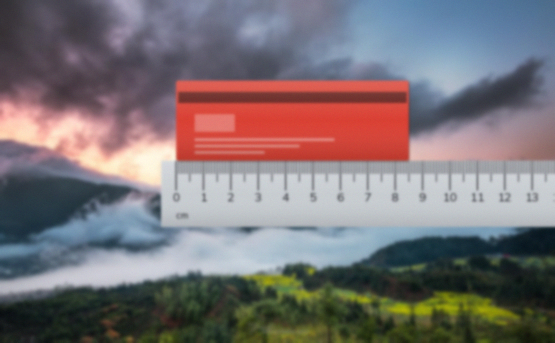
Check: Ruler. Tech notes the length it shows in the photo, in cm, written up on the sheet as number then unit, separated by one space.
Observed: 8.5 cm
